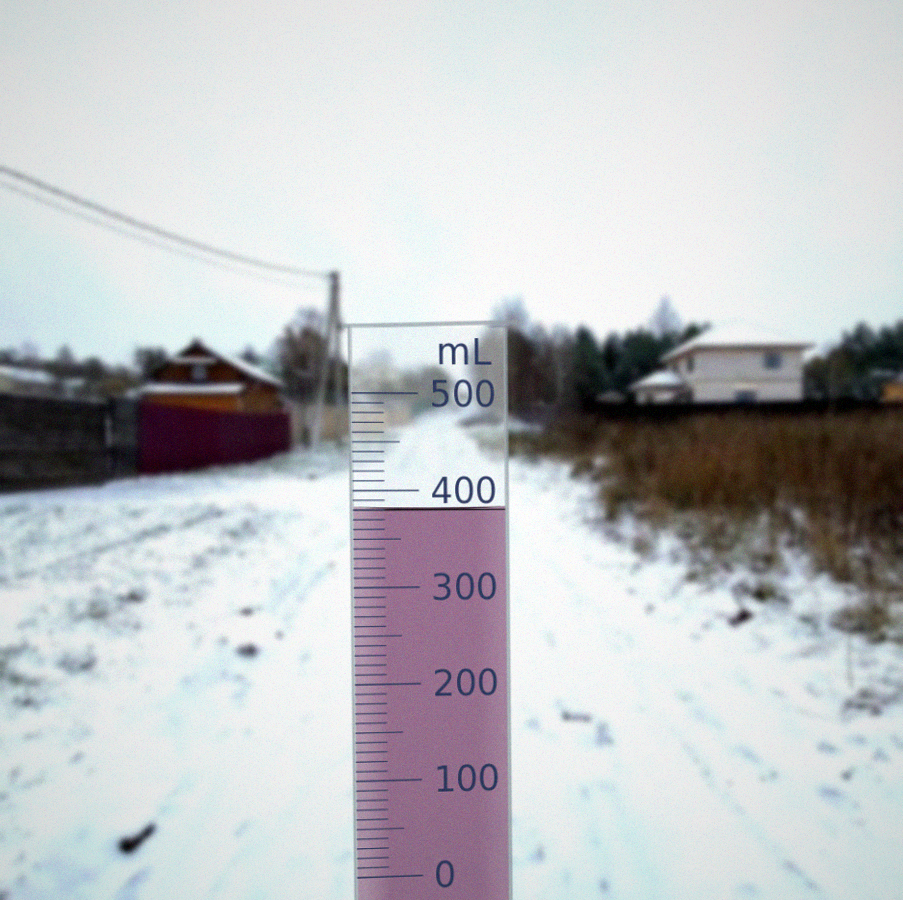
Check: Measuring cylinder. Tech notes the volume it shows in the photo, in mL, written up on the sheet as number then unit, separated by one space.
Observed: 380 mL
